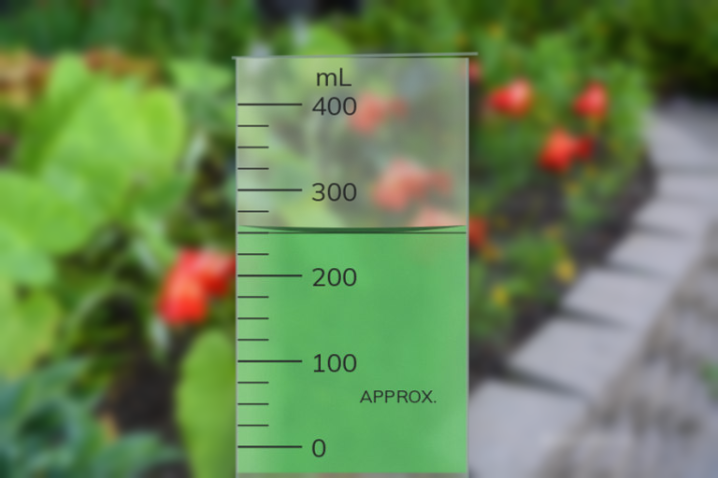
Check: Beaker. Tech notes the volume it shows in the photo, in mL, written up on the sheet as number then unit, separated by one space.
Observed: 250 mL
